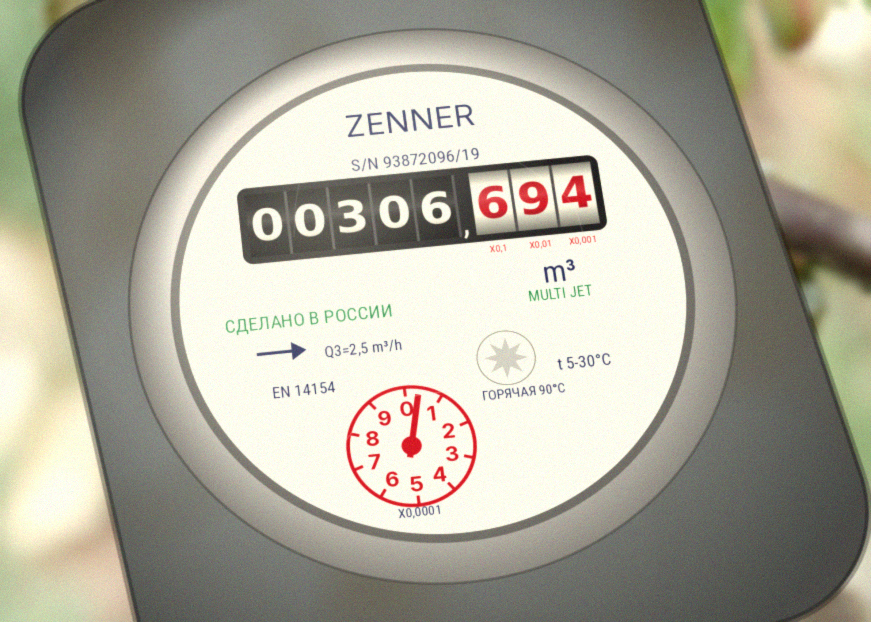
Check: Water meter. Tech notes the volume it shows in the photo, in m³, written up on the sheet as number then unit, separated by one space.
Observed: 306.6940 m³
